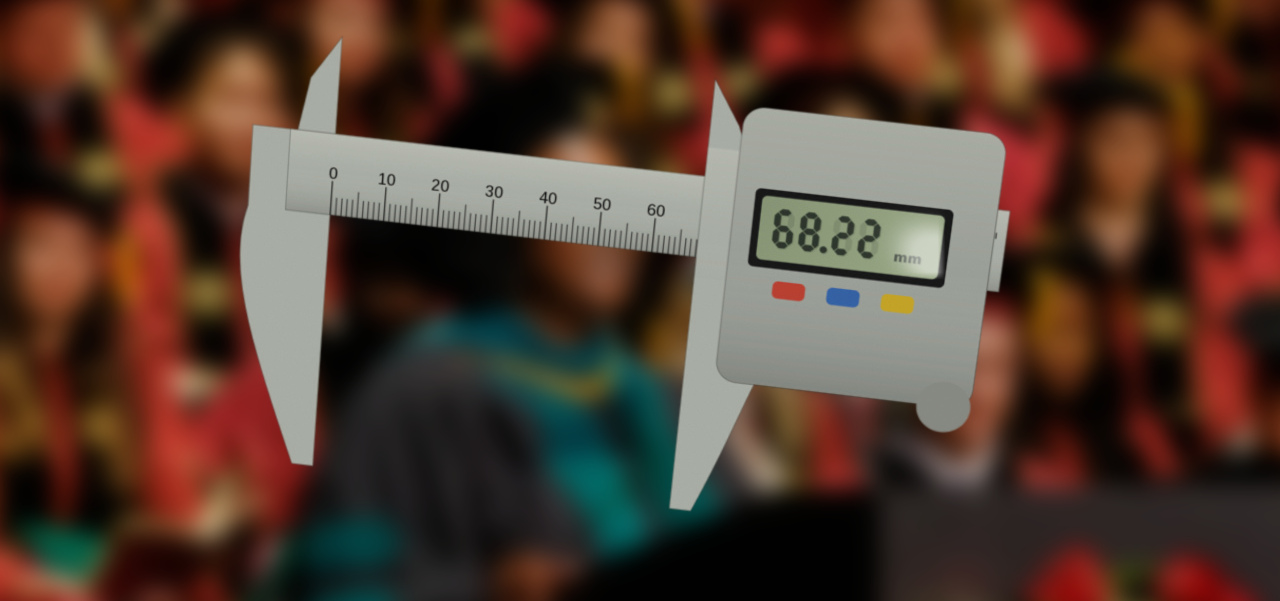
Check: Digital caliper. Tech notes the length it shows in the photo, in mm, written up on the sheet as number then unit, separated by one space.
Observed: 68.22 mm
